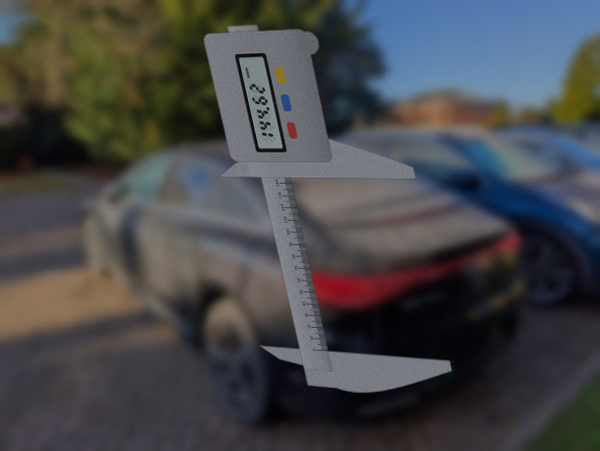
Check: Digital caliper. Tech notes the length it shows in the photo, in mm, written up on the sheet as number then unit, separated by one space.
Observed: 144.62 mm
